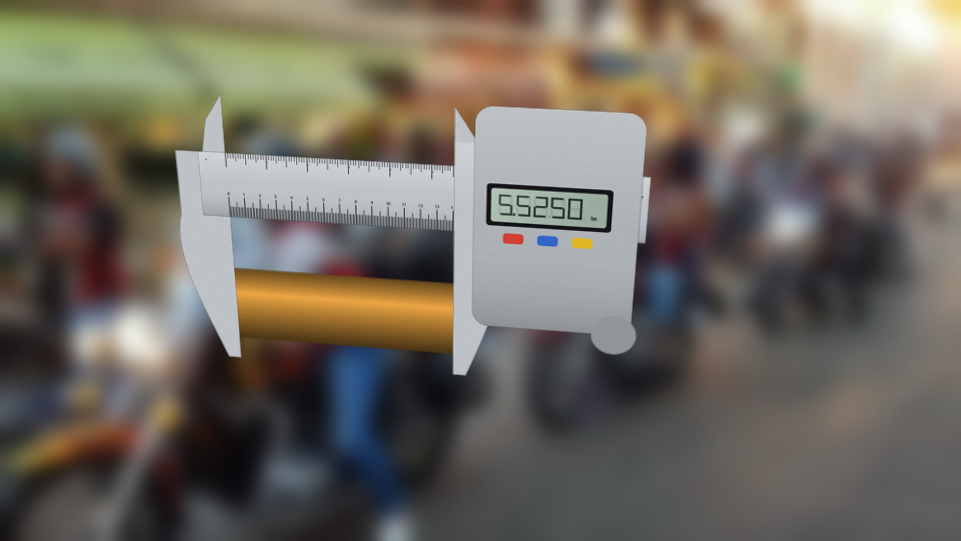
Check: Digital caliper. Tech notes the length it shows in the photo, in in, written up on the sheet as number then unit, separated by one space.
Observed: 5.5250 in
